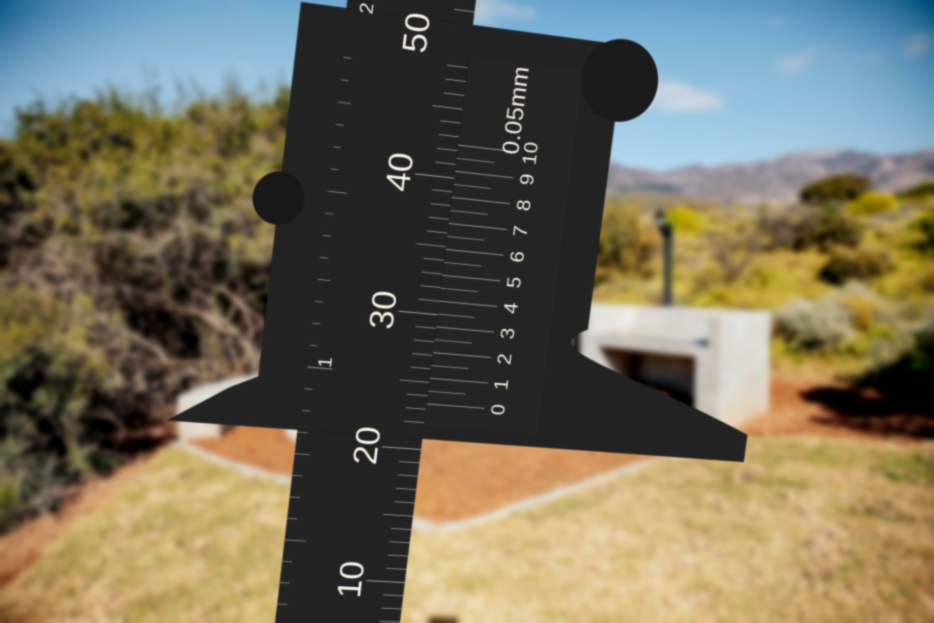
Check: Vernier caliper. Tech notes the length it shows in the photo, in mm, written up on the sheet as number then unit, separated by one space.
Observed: 23.4 mm
